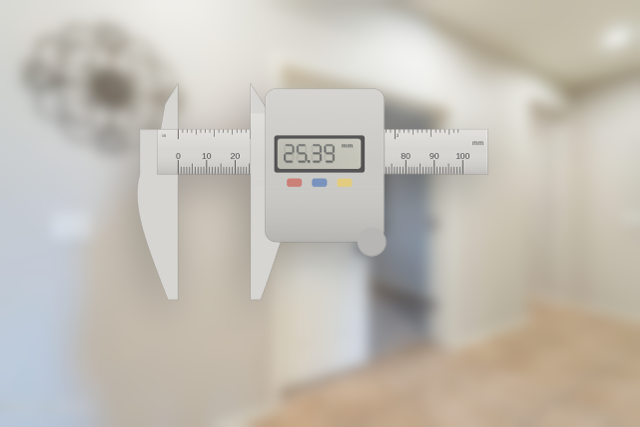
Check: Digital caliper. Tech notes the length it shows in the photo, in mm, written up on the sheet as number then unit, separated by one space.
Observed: 25.39 mm
